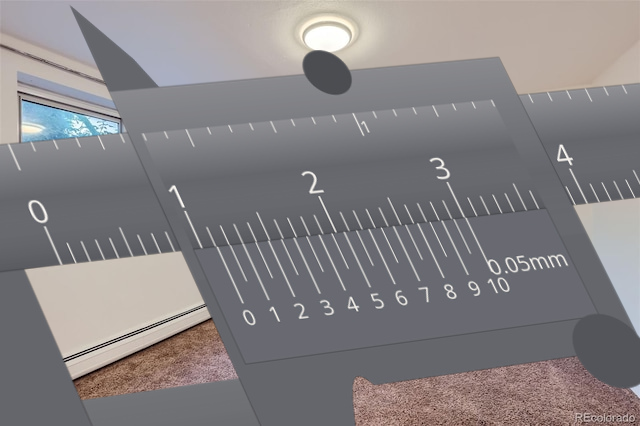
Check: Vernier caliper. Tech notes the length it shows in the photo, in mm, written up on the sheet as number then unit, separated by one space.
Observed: 11.1 mm
